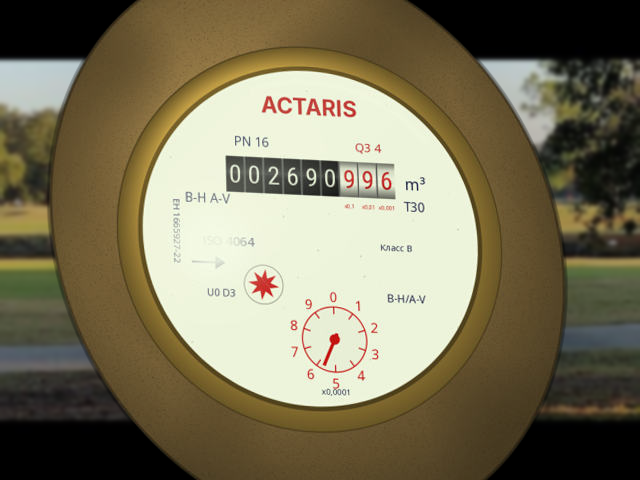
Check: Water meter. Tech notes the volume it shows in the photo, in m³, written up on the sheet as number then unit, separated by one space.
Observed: 2690.9965 m³
